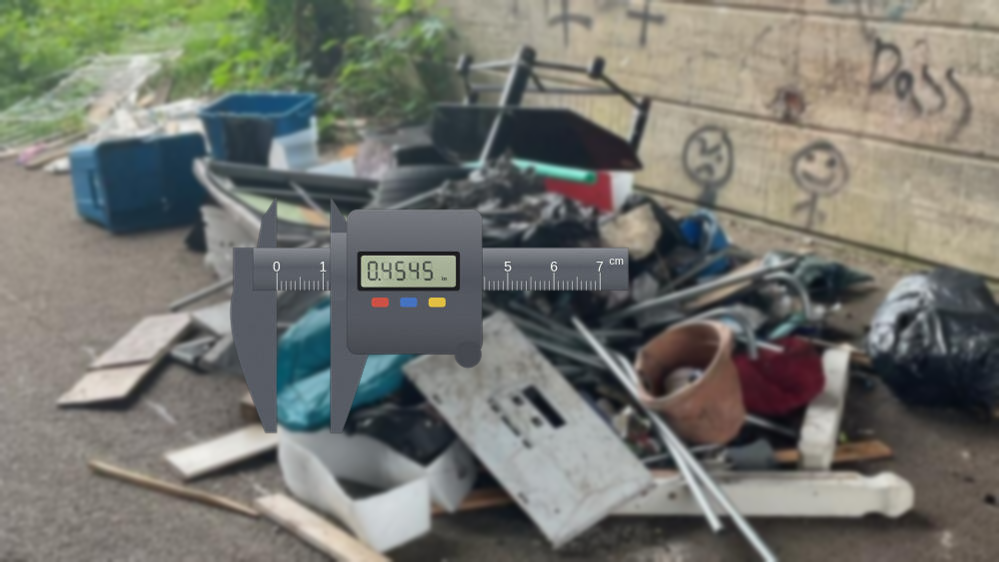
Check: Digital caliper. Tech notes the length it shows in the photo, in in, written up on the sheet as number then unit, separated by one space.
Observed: 0.4545 in
